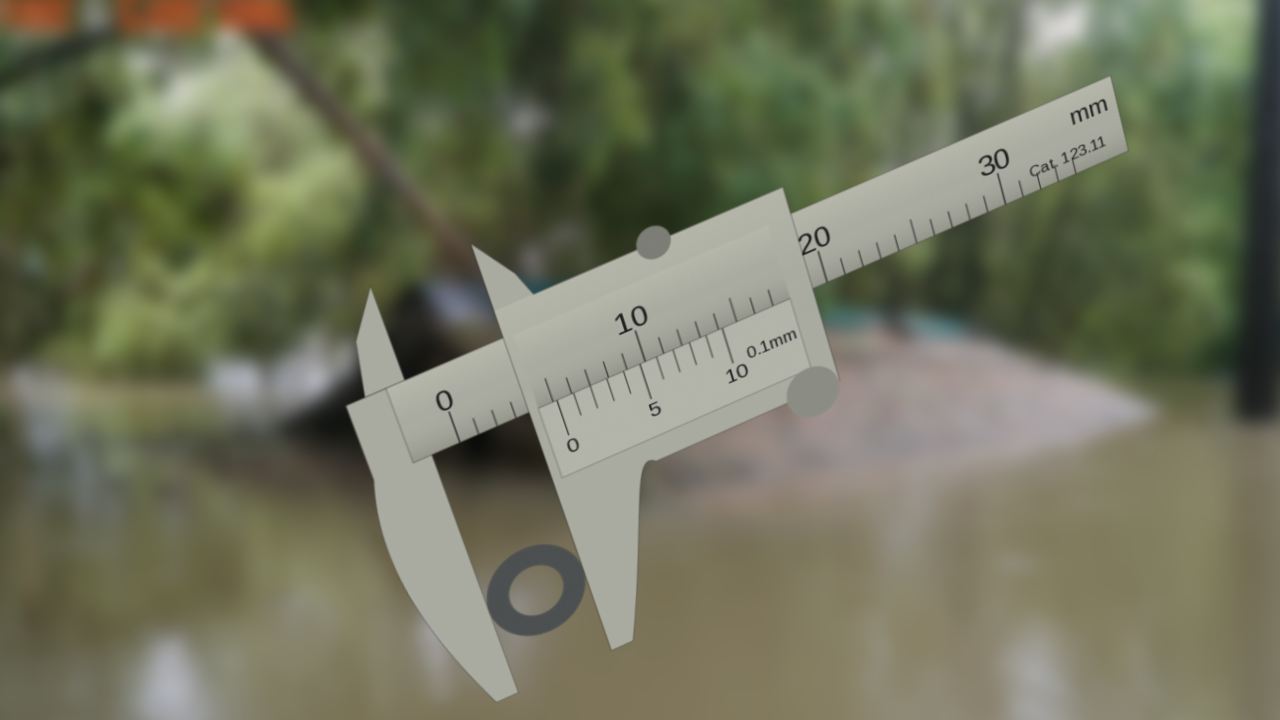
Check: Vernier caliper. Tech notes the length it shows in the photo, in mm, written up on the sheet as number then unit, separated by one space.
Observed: 5.2 mm
